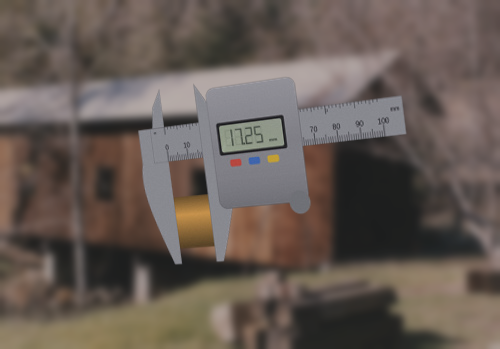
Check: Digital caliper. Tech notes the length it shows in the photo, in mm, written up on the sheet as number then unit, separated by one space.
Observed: 17.25 mm
